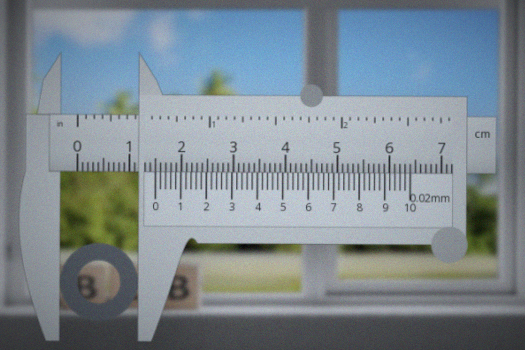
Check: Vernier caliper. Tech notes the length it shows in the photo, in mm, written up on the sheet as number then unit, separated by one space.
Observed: 15.0 mm
